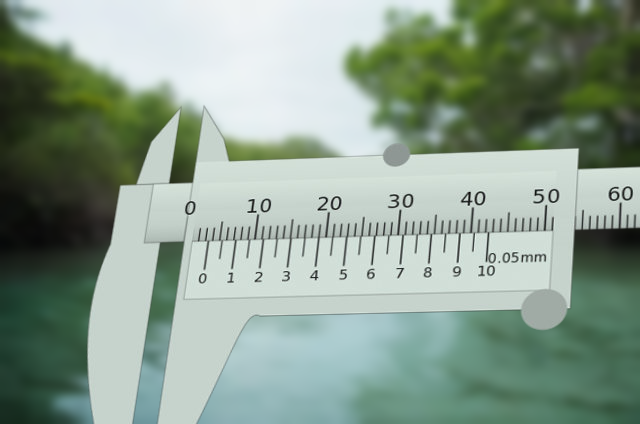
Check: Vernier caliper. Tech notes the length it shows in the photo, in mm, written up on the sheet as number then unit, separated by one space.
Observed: 3.4 mm
